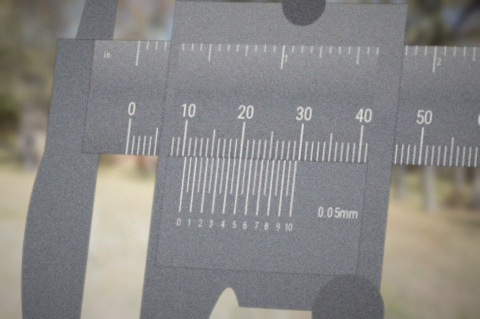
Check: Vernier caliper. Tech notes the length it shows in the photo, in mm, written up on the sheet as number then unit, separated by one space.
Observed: 10.5 mm
